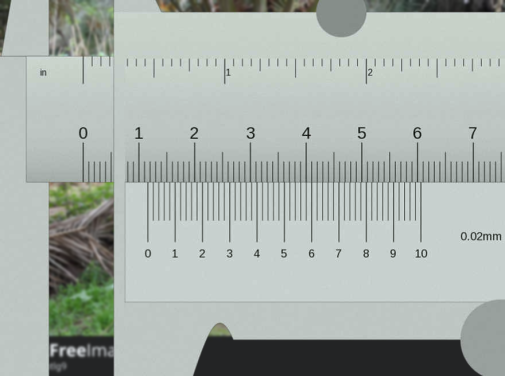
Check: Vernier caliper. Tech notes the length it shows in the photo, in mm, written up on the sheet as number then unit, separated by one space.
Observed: 11.6 mm
